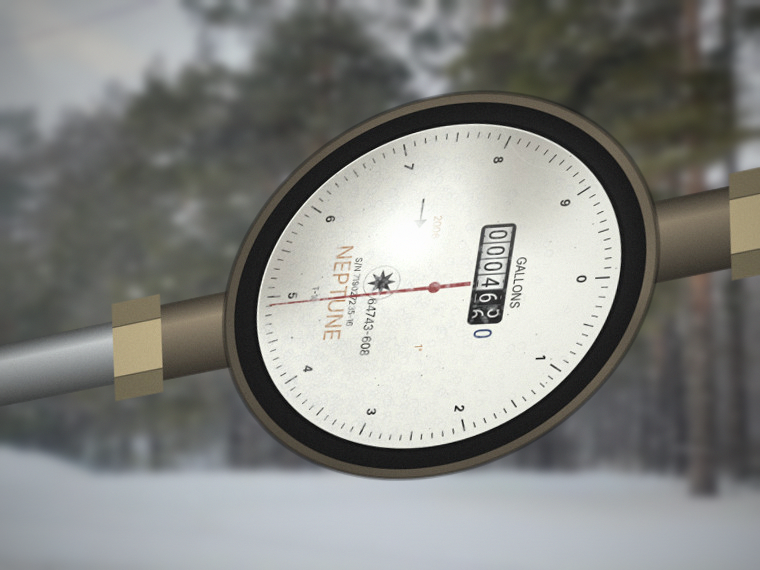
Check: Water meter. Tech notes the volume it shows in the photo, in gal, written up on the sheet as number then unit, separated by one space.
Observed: 4654.9 gal
